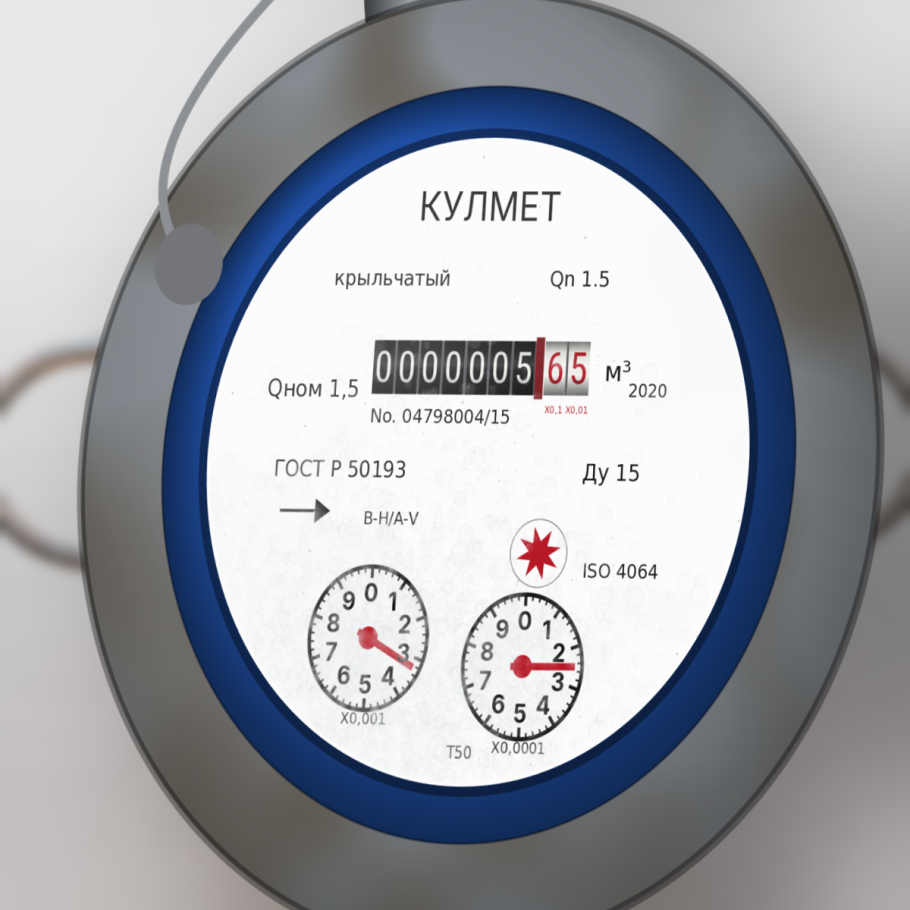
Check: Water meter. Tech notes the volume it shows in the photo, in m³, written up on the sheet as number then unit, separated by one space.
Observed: 5.6532 m³
